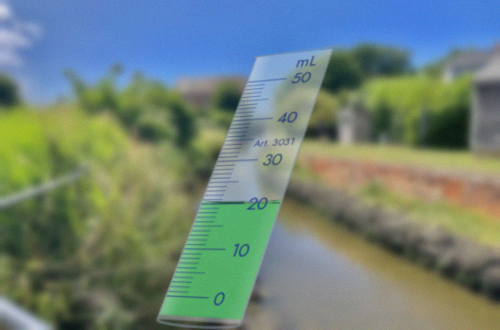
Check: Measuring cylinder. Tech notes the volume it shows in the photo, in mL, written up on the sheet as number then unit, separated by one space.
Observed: 20 mL
